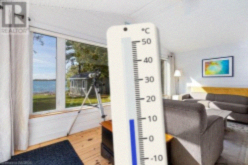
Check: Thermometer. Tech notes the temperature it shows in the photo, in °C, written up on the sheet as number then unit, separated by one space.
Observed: 10 °C
